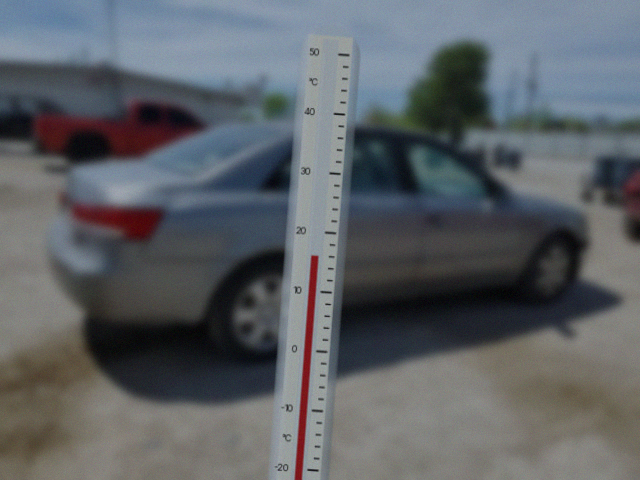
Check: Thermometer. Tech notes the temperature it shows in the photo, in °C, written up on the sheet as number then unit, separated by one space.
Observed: 16 °C
